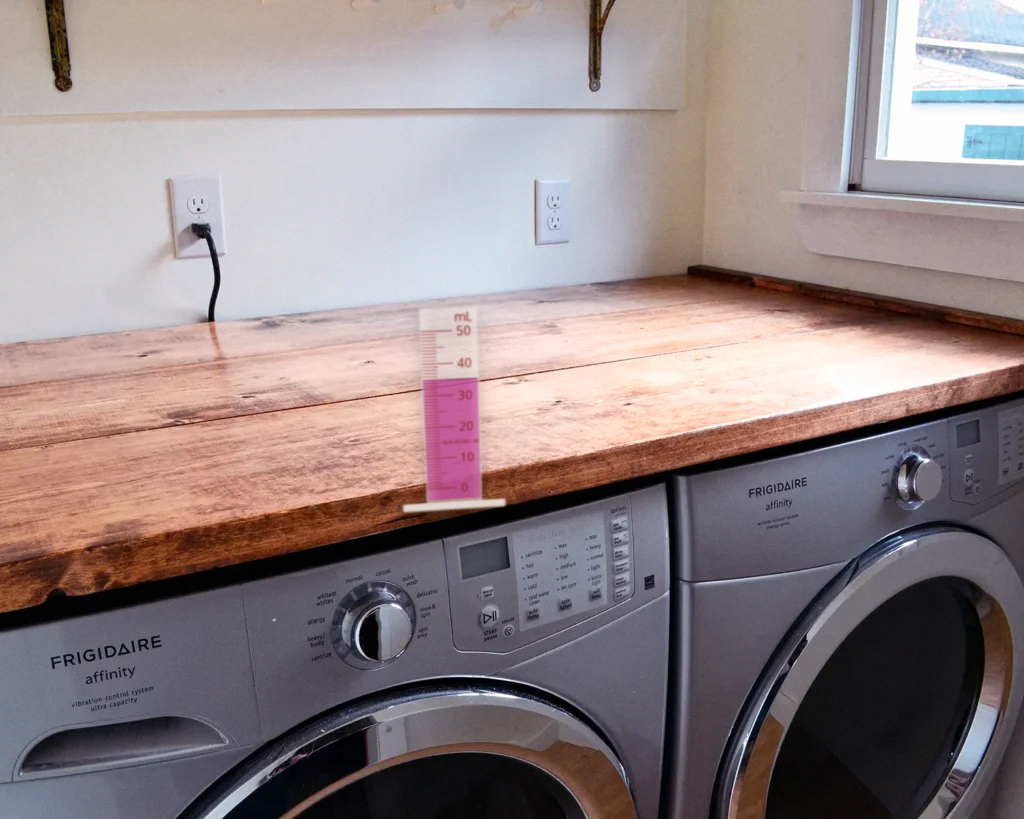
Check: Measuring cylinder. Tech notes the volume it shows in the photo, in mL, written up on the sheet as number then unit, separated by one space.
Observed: 35 mL
